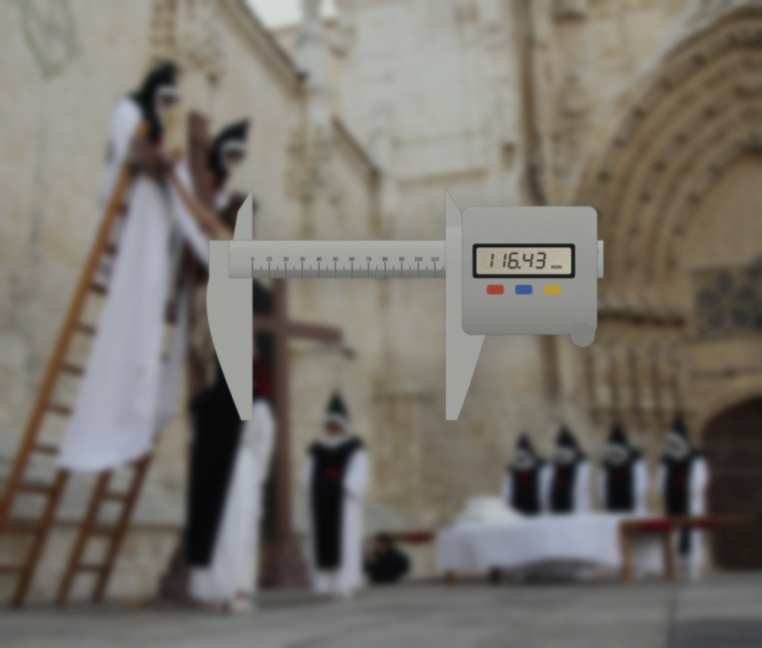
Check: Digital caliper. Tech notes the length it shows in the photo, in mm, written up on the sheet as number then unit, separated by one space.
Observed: 116.43 mm
